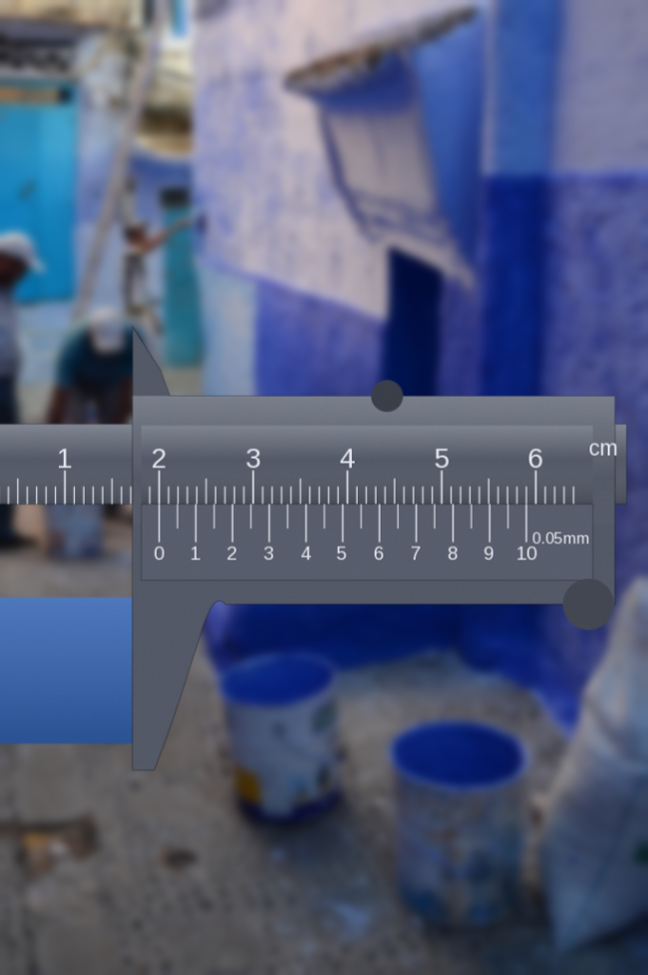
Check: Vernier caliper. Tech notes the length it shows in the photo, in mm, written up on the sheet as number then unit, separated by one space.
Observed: 20.0 mm
